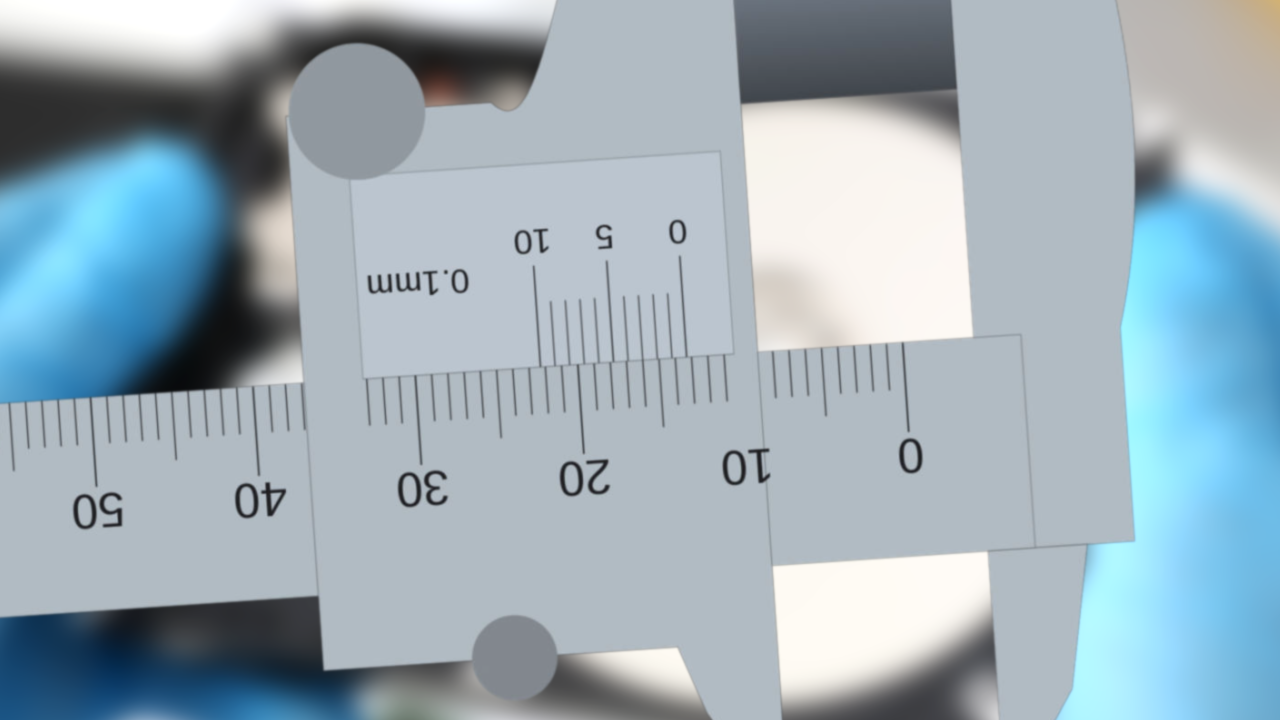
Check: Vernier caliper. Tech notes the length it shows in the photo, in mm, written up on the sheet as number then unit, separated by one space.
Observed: 13.3 mm
